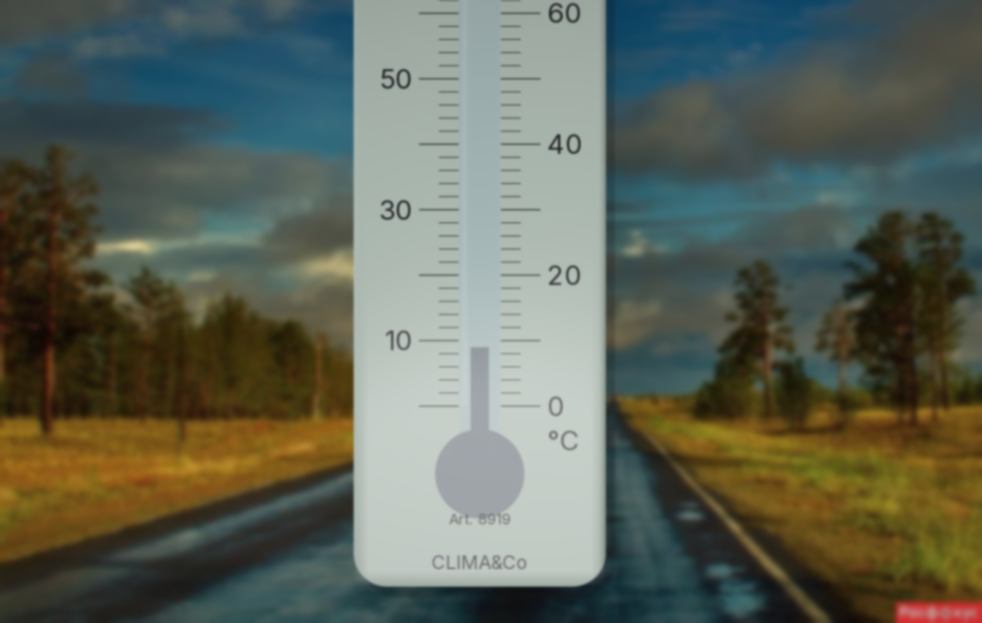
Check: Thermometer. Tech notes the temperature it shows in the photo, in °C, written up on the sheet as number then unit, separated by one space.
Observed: 9 °C
